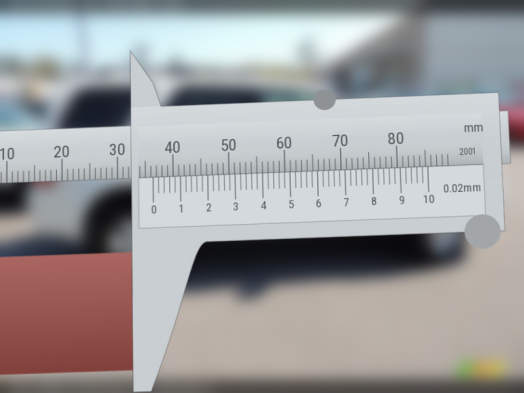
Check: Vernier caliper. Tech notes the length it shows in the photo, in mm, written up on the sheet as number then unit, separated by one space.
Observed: 36.4 mm
